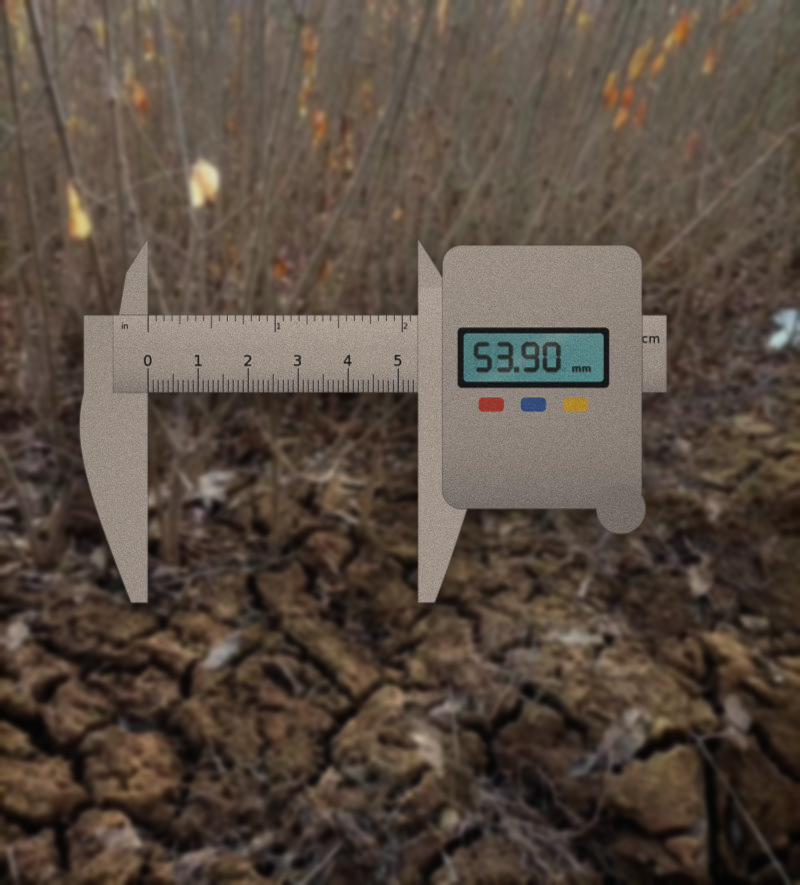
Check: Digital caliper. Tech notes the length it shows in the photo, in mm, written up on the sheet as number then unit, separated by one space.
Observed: 53.90 mm
